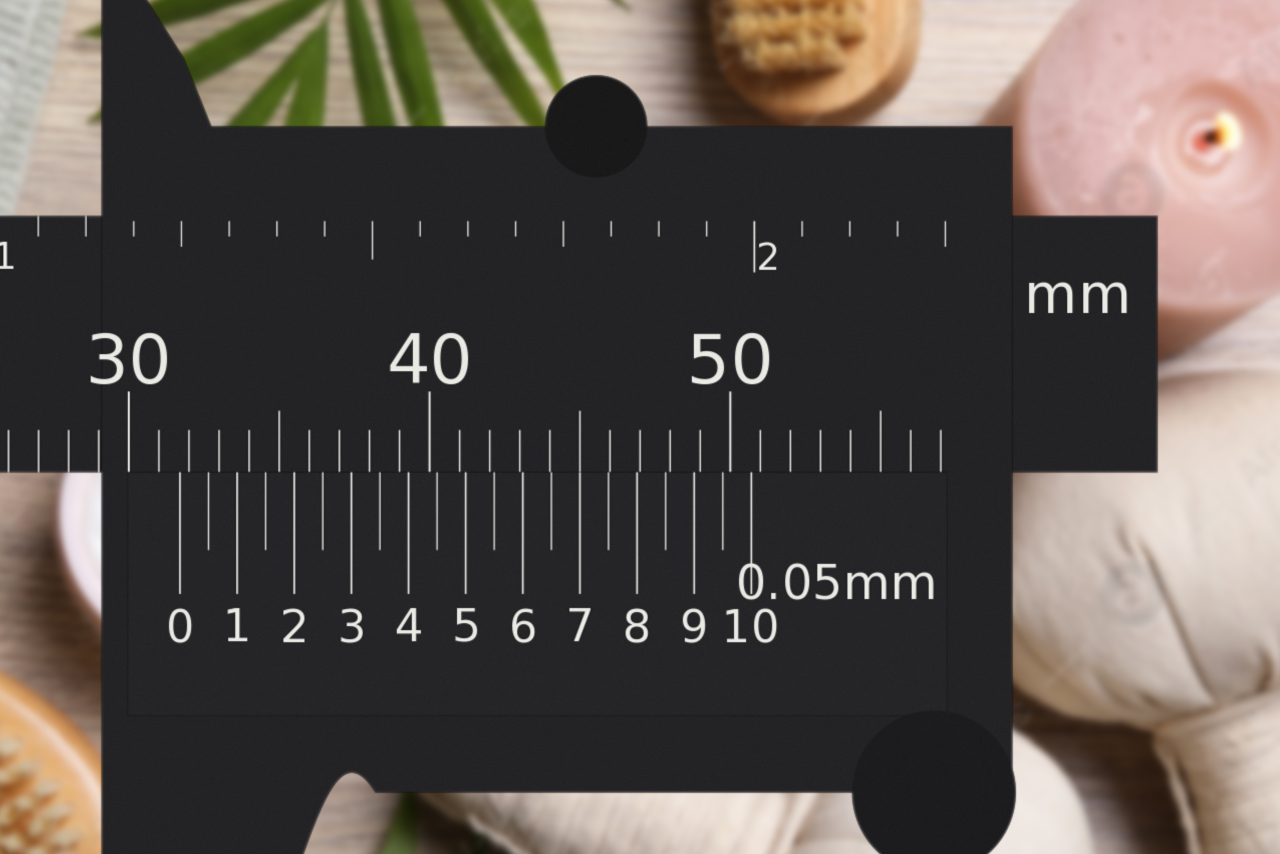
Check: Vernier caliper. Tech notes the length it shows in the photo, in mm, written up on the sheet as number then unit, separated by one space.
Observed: 31.70 mm
